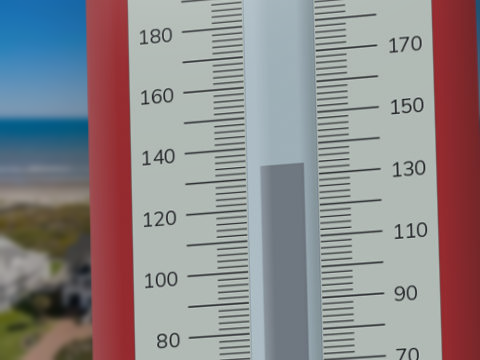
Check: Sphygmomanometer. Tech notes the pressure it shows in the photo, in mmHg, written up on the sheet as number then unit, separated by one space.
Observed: 134 mmHg
